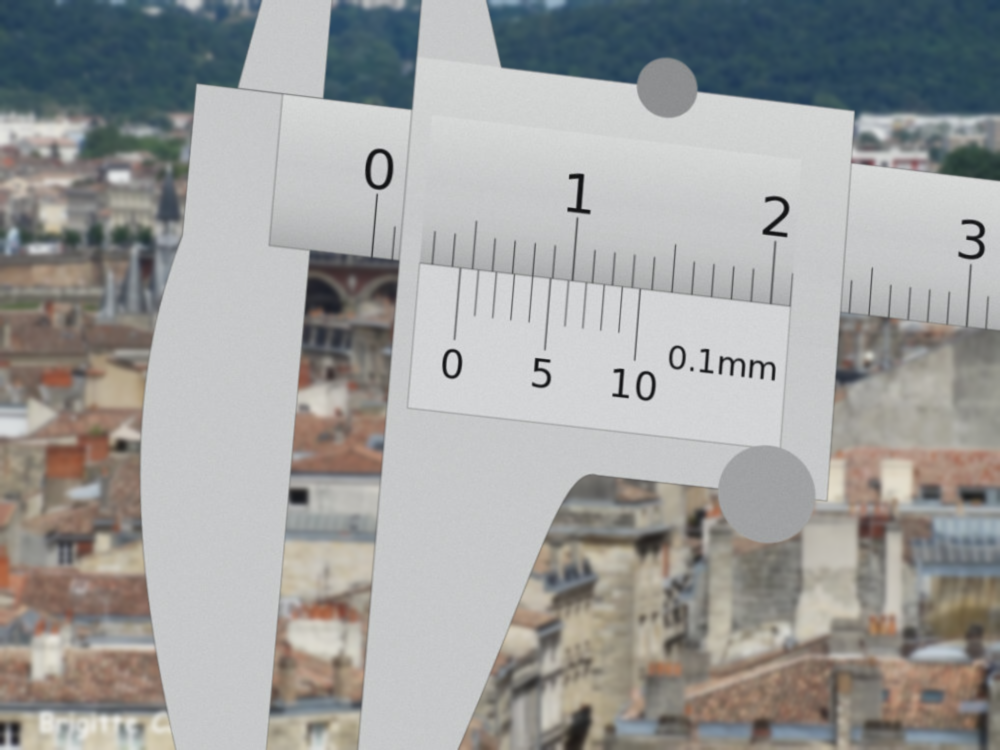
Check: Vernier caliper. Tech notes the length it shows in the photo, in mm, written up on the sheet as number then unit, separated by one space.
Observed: 4.4 mm
